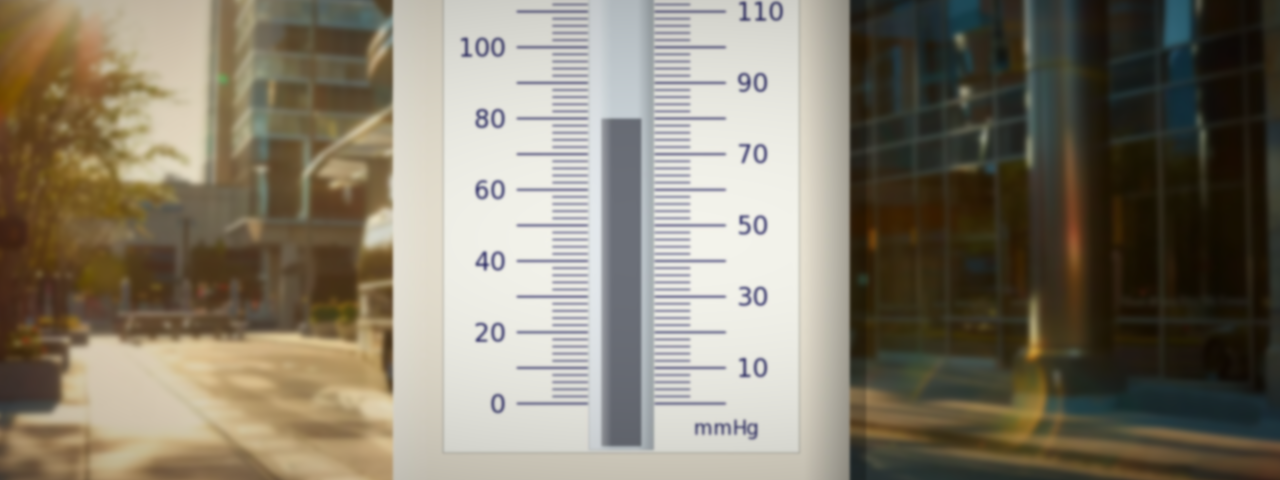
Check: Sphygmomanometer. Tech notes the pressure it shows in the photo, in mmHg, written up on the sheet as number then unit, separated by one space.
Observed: 80 mmHg
